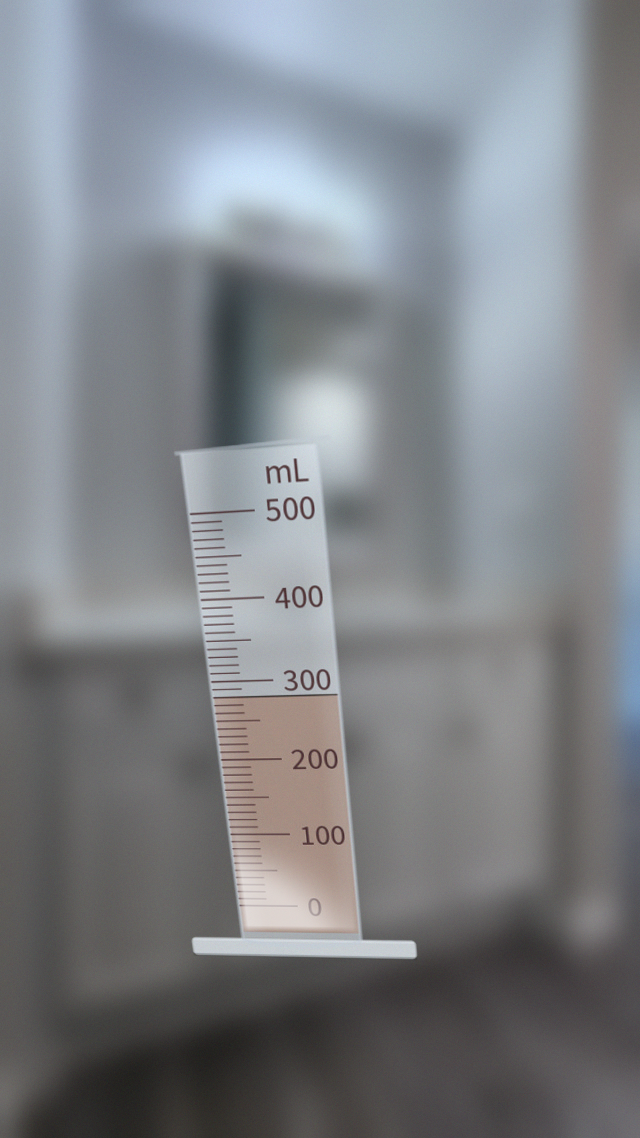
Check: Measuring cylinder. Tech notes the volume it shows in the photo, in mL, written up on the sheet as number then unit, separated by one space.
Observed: 280 mL
